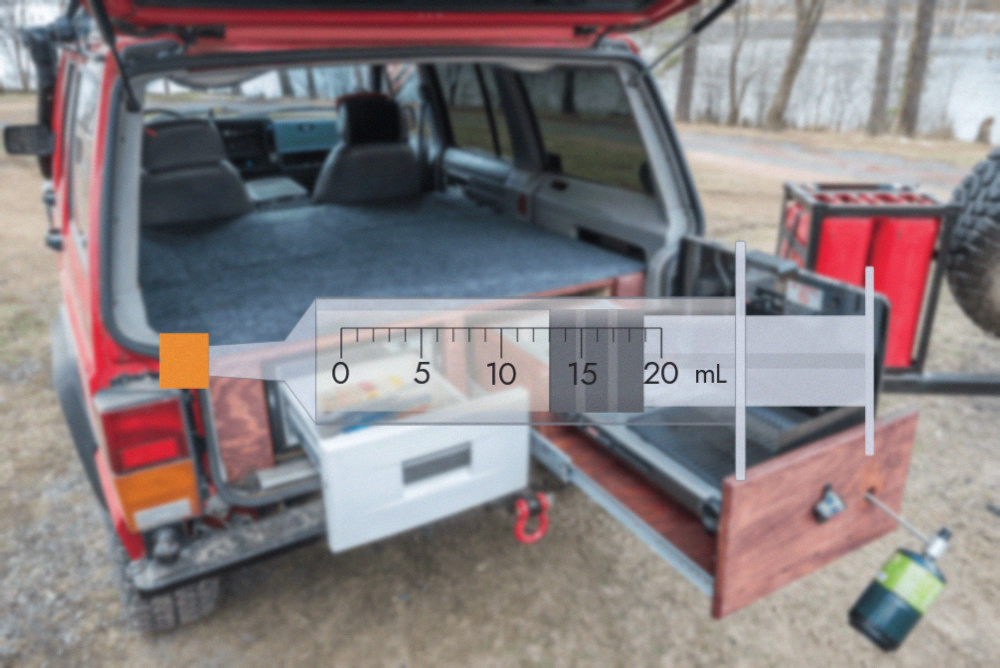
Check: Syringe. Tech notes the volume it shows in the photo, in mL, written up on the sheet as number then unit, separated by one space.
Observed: 13 mL
